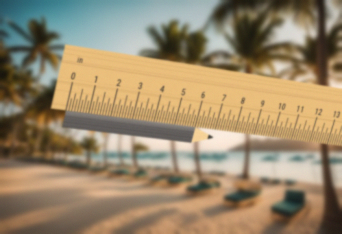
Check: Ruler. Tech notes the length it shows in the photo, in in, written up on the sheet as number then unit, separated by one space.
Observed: 7 in
